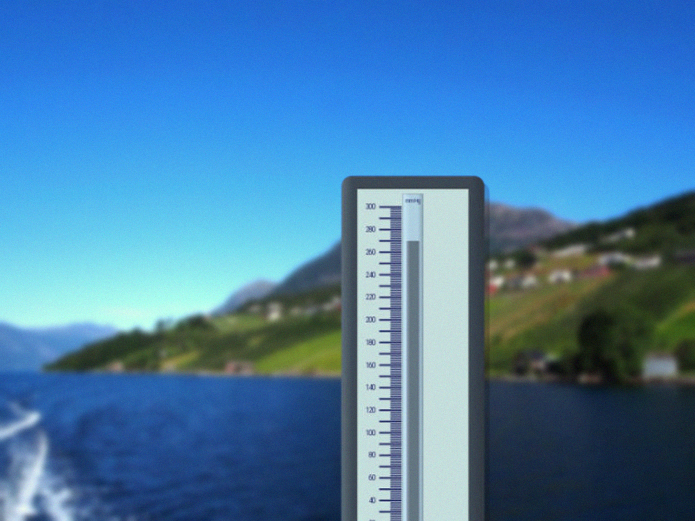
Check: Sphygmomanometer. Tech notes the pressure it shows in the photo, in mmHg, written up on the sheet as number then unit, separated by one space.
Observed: 270 mmHg
